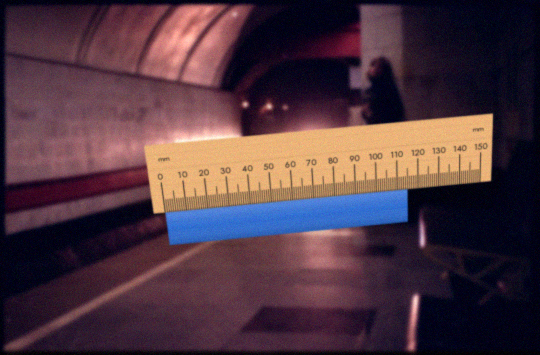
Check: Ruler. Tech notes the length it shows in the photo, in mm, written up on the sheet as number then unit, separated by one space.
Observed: 115 mm
